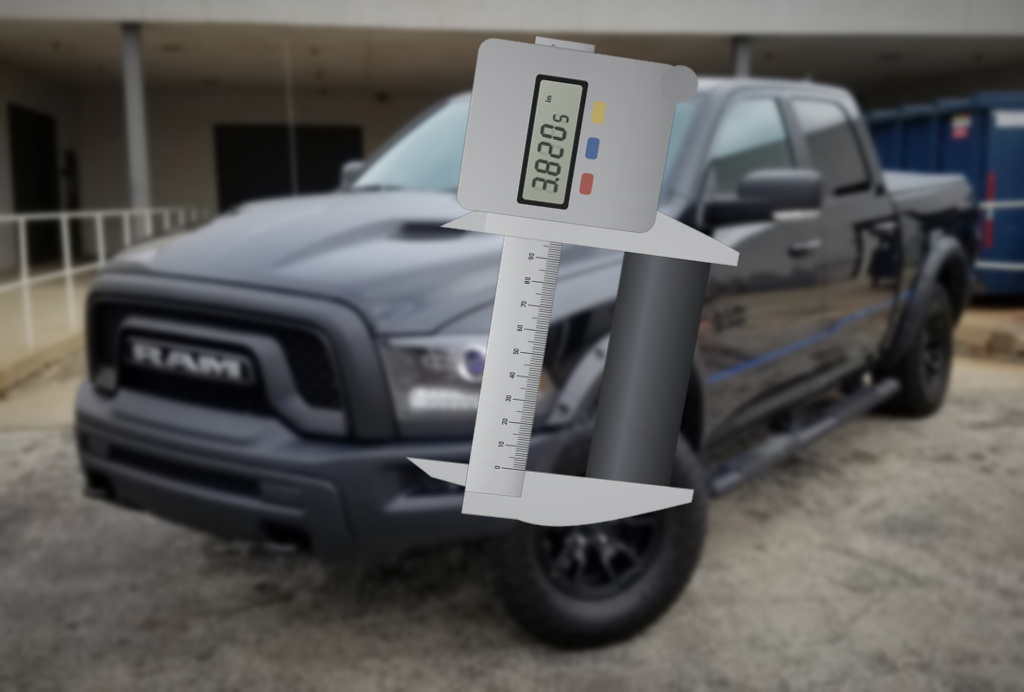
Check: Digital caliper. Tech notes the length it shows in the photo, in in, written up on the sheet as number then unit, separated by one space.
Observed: 3.8205 in
